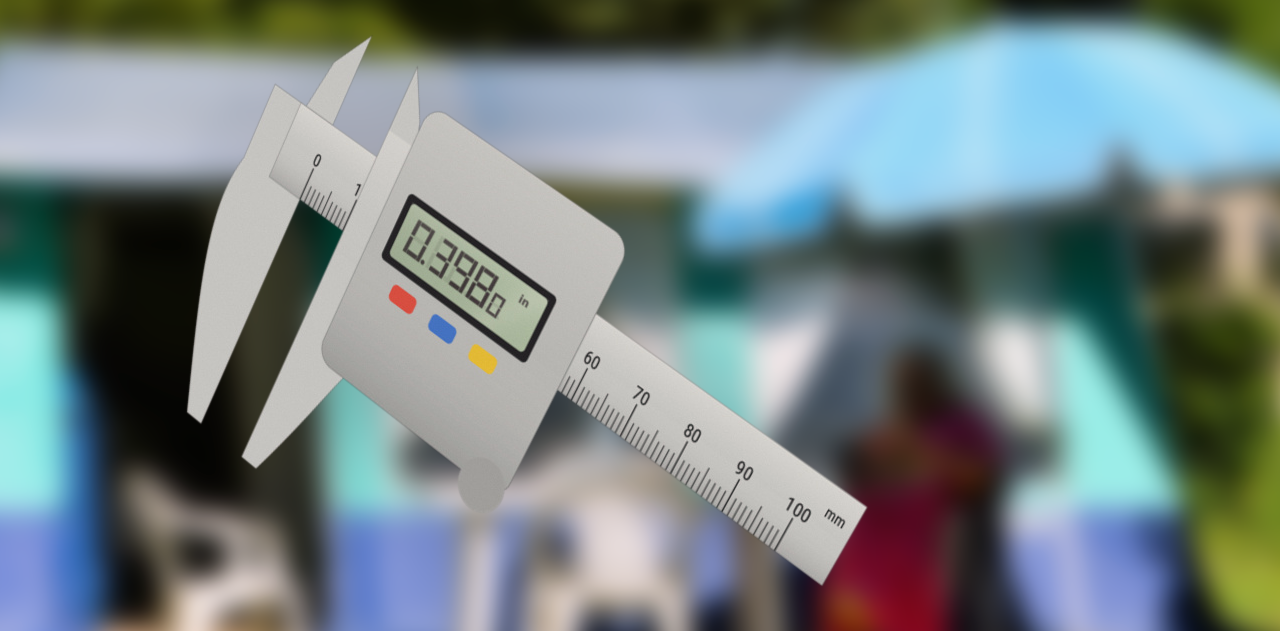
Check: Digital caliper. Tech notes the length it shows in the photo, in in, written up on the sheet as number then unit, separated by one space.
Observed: 0.3980 in
